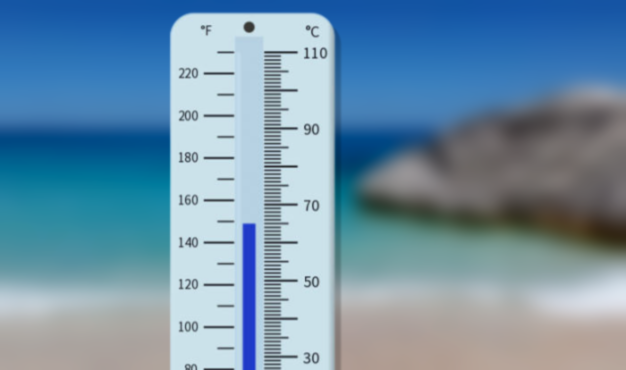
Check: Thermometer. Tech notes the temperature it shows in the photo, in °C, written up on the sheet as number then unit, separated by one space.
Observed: 65 °C
